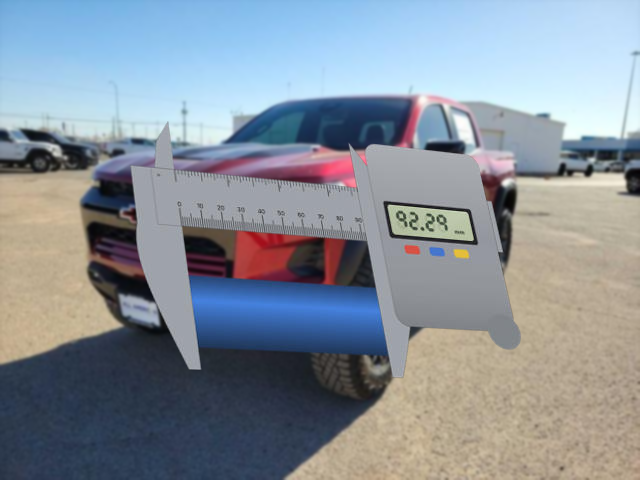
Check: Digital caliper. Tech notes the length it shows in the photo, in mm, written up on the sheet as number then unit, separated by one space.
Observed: 92.29 mm
